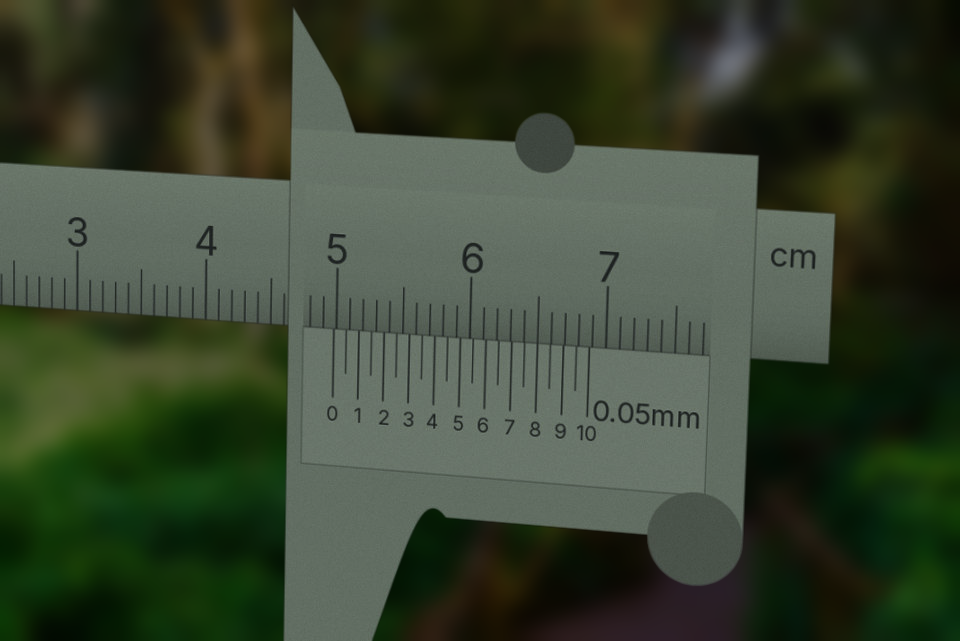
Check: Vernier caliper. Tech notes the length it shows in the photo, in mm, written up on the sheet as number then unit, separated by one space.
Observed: 49.8 mm
